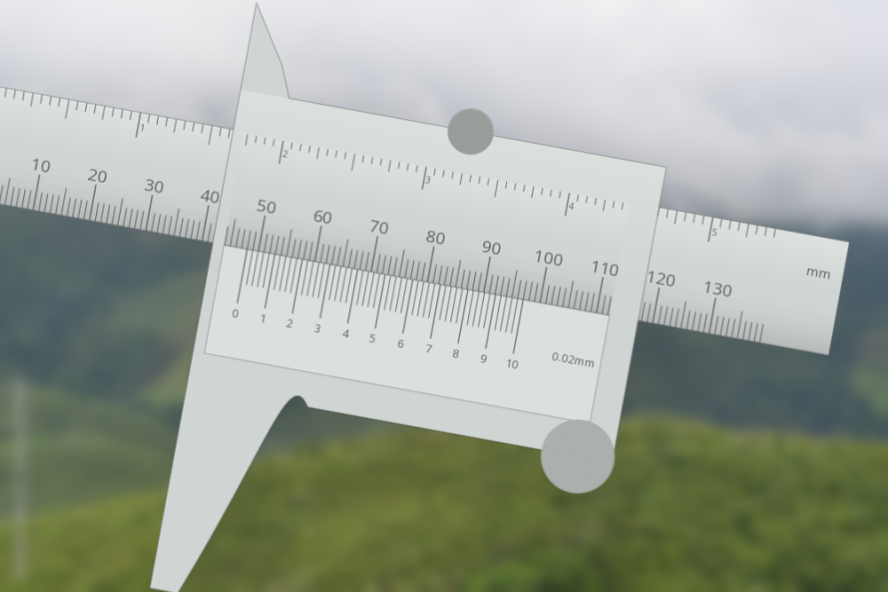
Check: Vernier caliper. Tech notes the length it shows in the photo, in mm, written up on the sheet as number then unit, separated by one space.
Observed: 48.0 mm
